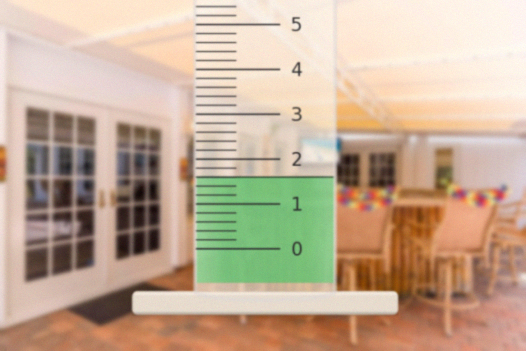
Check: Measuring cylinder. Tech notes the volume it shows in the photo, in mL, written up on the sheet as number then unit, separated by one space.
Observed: 1.6 mL
